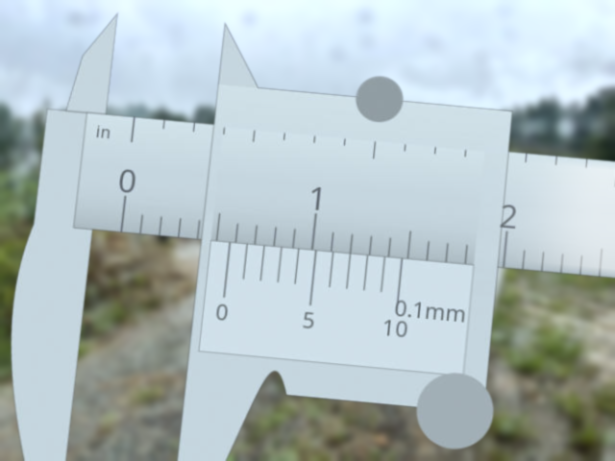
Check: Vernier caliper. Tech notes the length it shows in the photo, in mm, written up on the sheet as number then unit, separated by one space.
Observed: 5.7 mm
